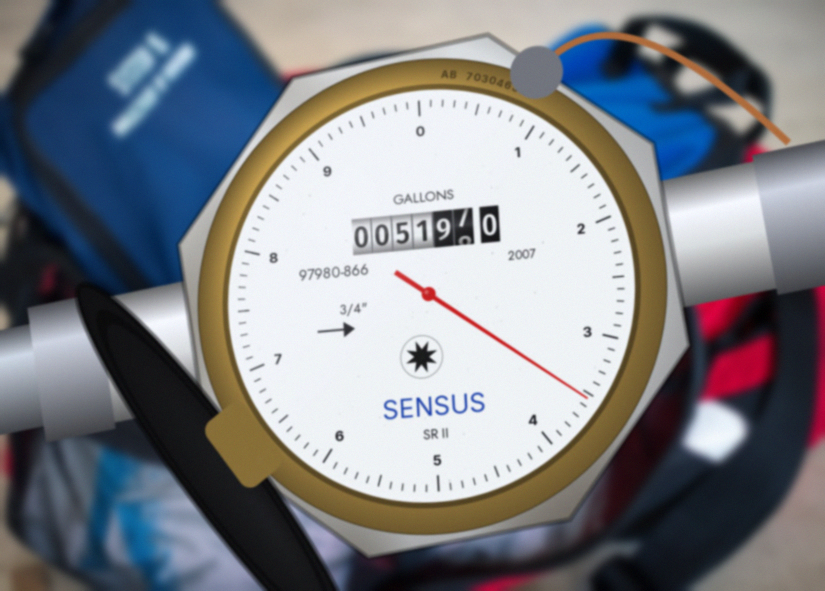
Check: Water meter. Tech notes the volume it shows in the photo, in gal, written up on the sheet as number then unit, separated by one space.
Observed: 51973.5 gal
